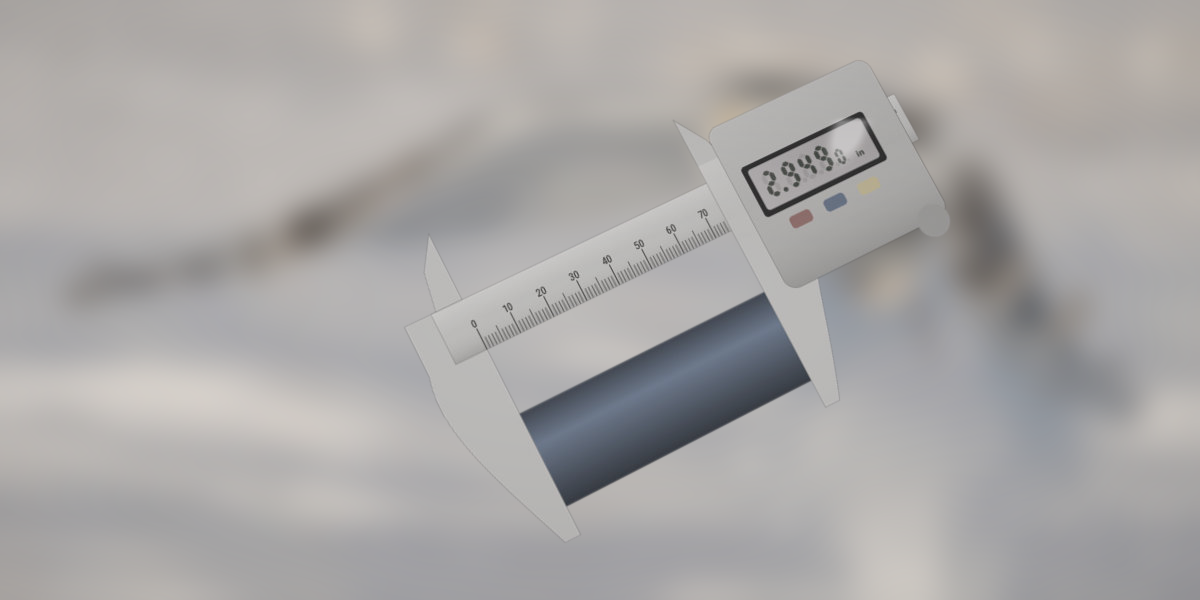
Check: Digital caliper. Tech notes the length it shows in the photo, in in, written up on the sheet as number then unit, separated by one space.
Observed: 2.9490 in
